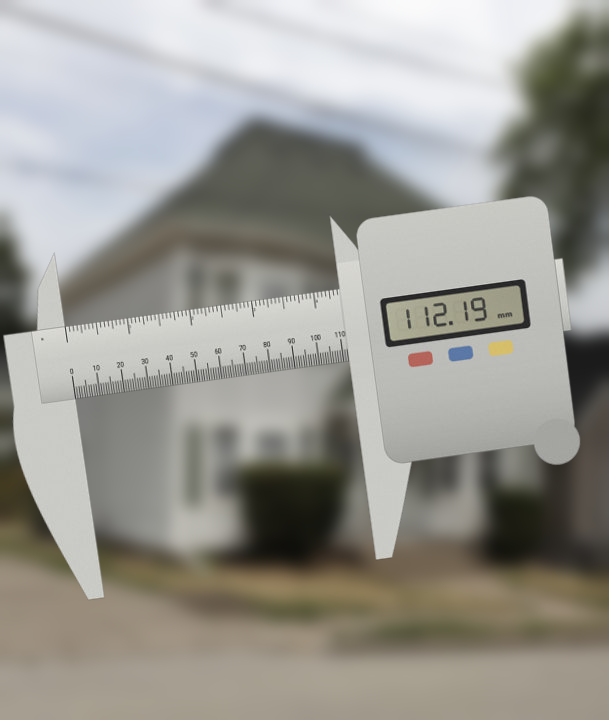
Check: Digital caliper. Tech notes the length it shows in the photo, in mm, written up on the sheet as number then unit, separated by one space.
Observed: 112.19 mm
